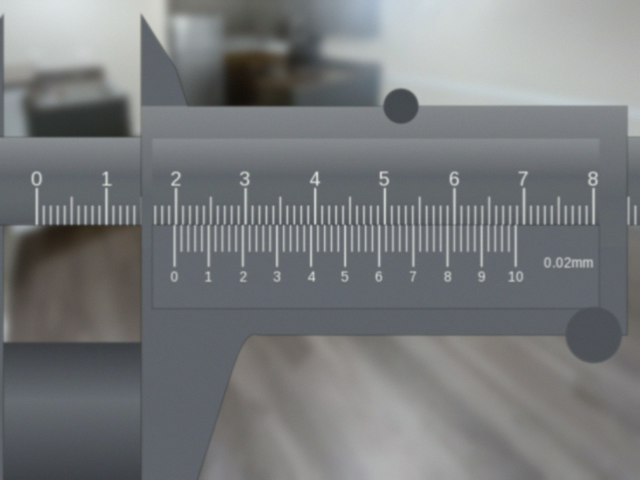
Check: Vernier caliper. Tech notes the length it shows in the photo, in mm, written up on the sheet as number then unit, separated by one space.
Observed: 19.8 mm
